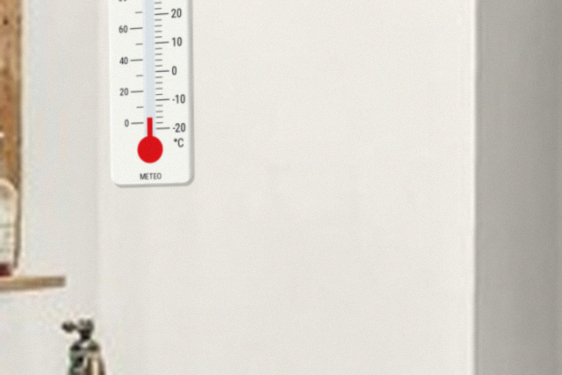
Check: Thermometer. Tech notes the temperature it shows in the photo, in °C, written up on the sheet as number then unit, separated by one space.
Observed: -16 °C
